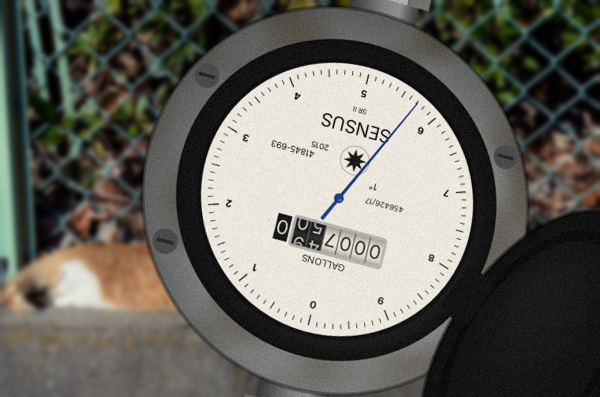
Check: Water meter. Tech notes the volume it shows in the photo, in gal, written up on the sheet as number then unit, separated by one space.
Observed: 7495.7 gal
